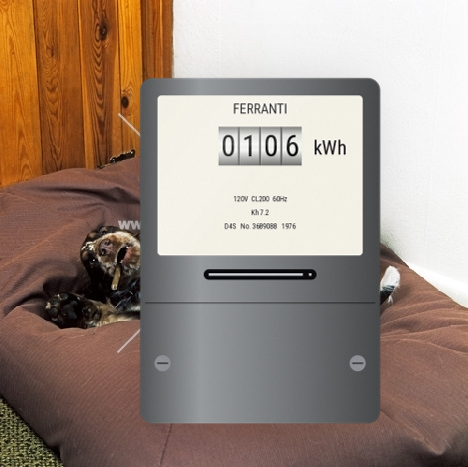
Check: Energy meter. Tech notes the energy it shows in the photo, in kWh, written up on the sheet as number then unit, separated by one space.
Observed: 106 kWh
